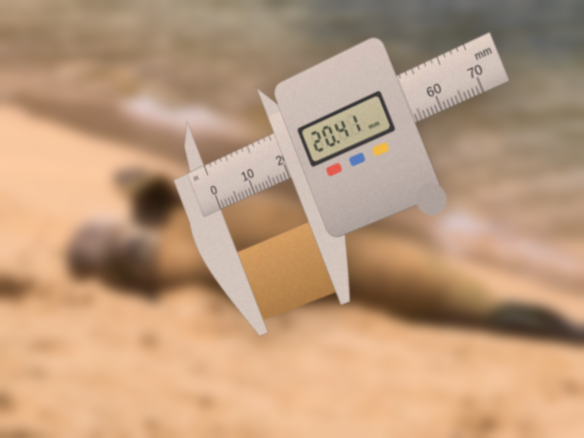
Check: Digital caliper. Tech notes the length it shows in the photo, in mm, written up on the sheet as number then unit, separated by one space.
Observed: 20.41 mm
